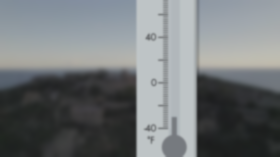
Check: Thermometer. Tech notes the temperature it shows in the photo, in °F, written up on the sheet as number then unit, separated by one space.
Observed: -30 °F
